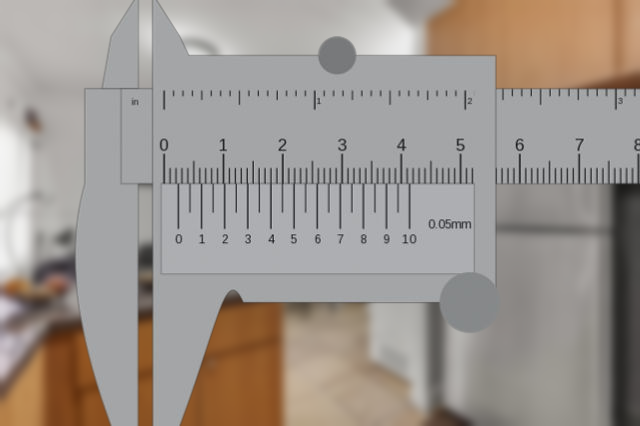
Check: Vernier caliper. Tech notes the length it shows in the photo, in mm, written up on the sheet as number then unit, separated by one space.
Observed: 2.4 mm
